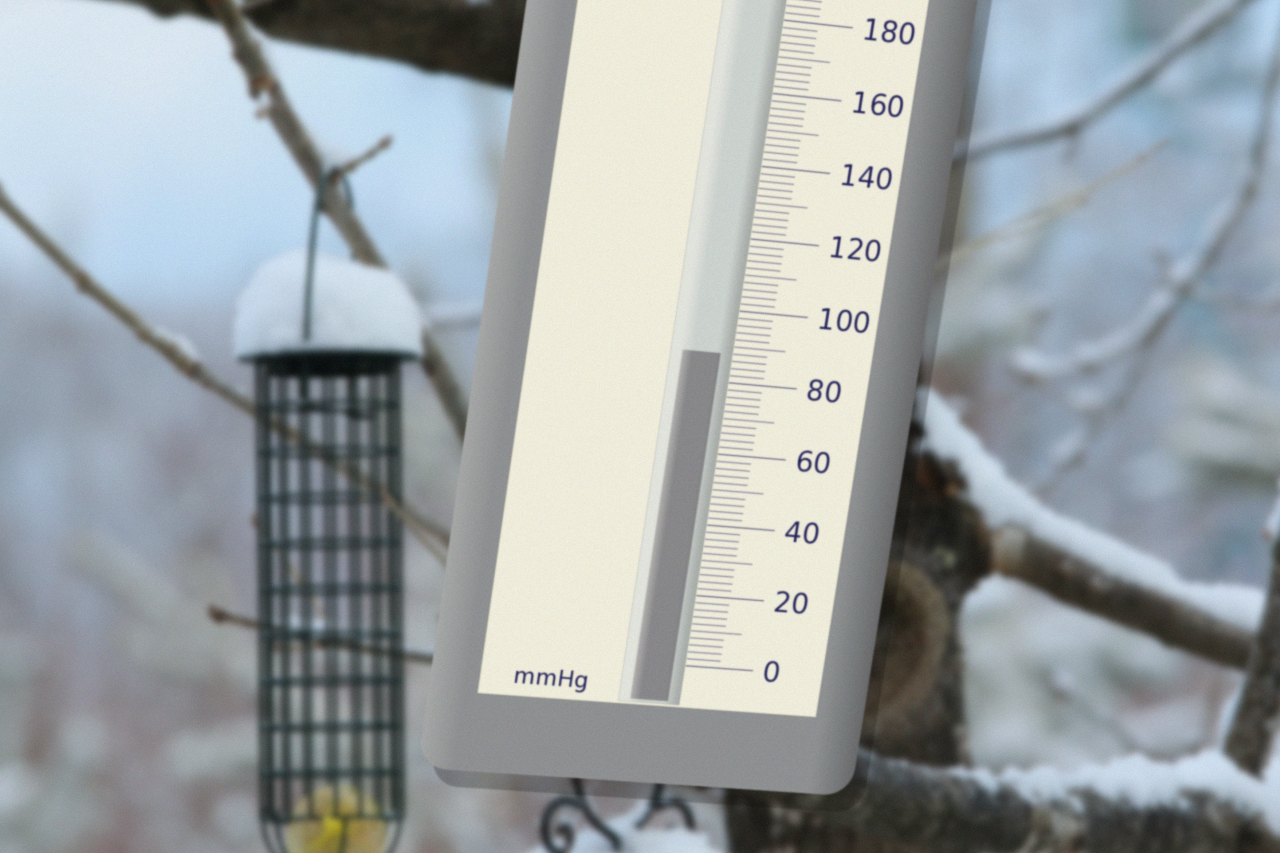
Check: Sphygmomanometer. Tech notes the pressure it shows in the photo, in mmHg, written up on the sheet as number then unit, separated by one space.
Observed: 88 mmHg
